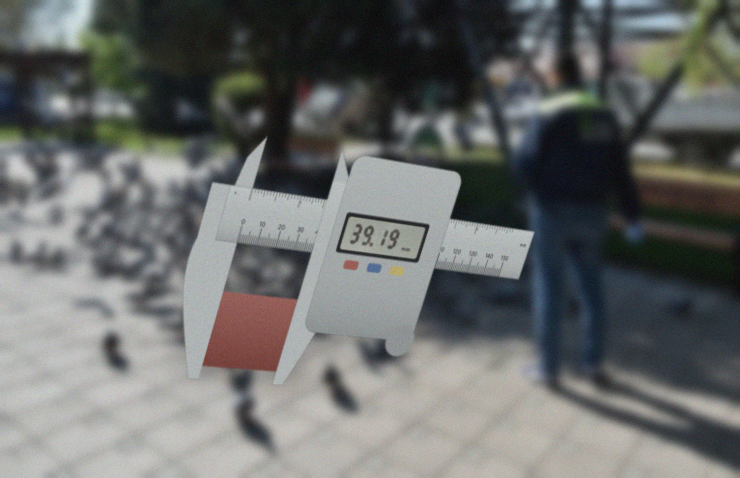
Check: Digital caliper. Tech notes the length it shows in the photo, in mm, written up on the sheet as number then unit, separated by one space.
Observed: 39.19 mm
